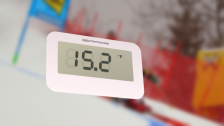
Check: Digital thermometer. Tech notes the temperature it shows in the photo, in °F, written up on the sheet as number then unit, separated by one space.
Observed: 15.2 °F
